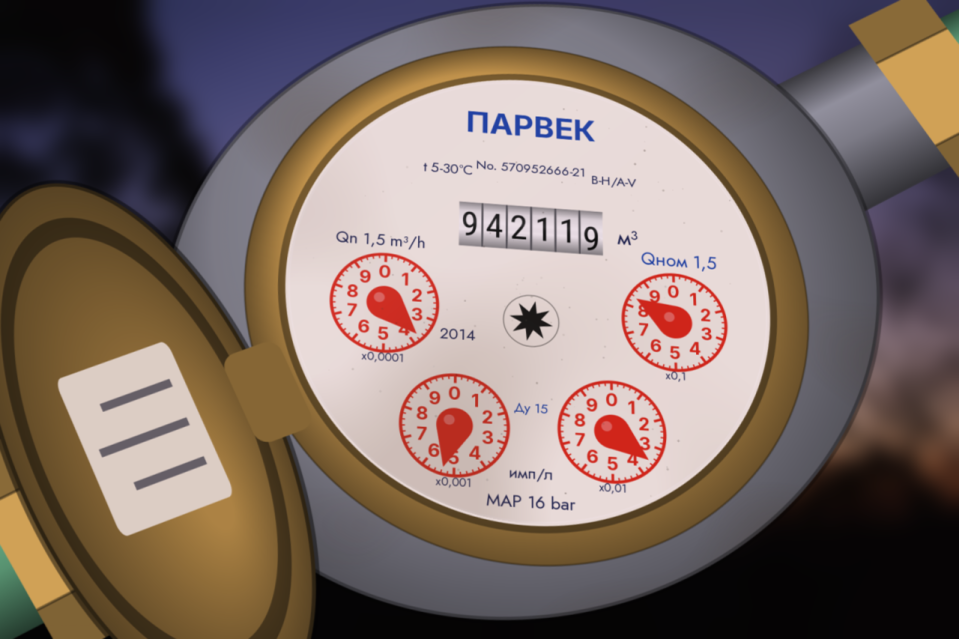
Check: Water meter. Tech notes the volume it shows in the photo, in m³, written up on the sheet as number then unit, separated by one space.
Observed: 942118.8353 m³
